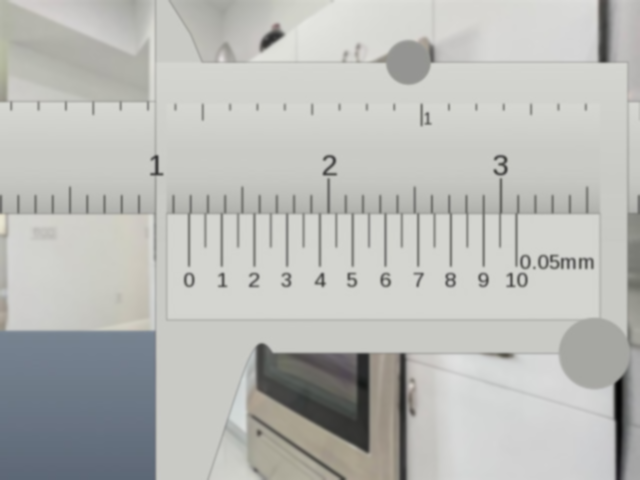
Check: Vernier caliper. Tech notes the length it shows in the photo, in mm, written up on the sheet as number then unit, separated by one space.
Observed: 11.9 mm
